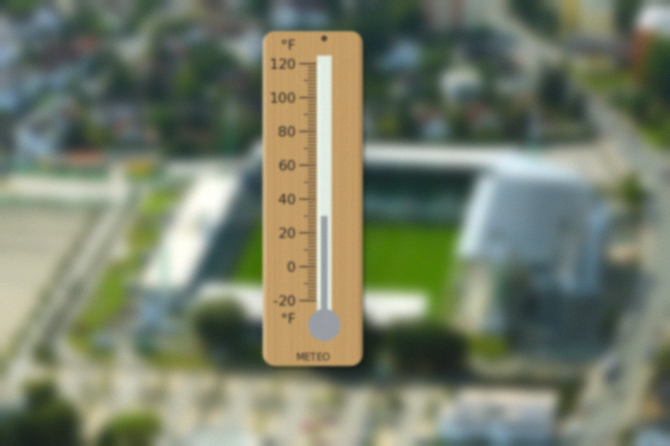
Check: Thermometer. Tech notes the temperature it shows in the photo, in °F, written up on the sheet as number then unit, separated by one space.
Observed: 30 °F
